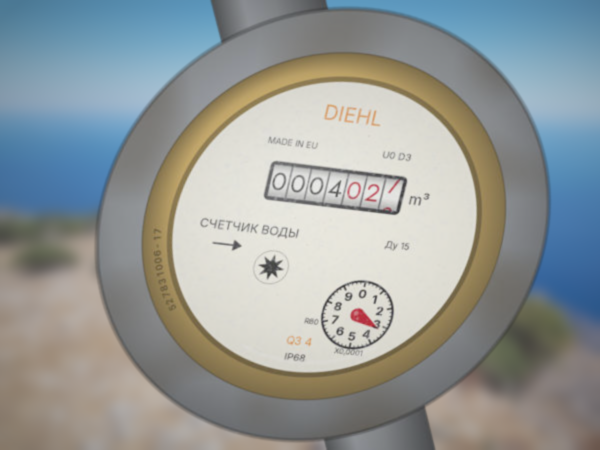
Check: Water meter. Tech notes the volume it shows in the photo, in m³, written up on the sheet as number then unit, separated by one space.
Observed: 4.0273 m³
